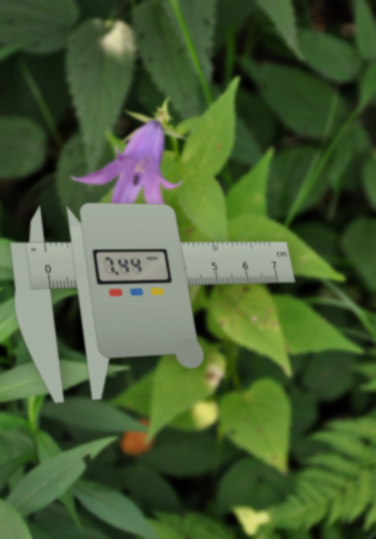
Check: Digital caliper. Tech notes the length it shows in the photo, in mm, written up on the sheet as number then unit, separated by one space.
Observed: 7.44 mm
